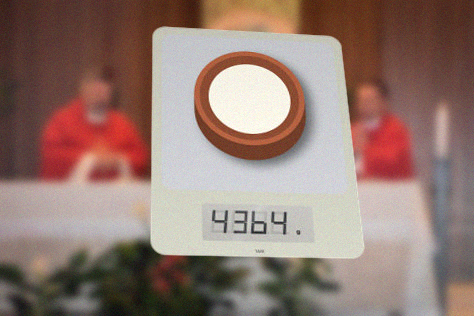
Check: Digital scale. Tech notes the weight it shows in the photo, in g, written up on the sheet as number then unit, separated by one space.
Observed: 4364 g
